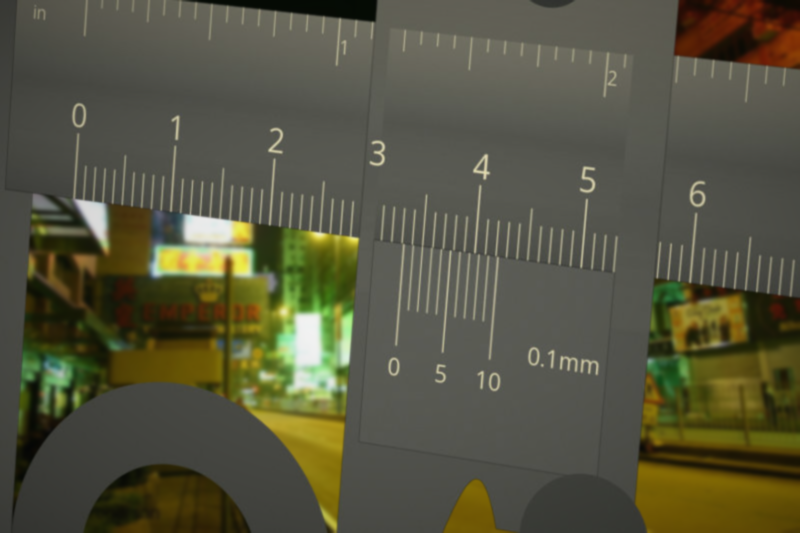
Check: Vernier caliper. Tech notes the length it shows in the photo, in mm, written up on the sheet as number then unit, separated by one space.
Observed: 33.2 mm
